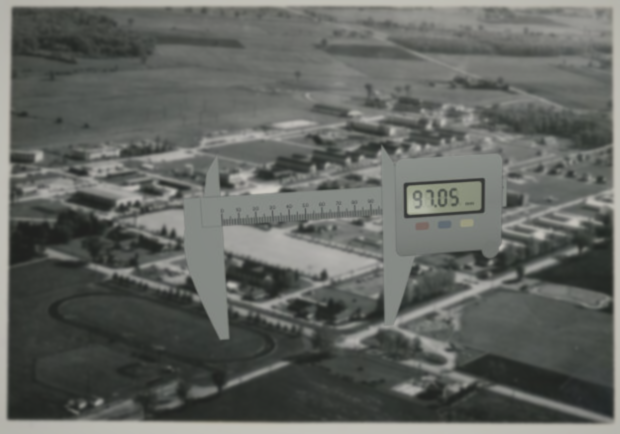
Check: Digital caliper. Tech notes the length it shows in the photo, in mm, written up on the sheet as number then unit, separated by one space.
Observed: 97.05 mm
